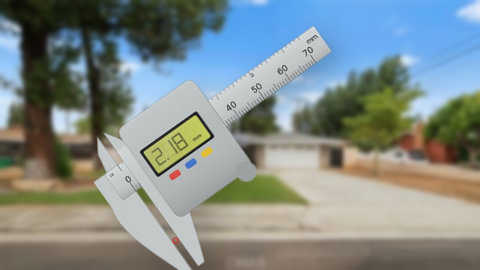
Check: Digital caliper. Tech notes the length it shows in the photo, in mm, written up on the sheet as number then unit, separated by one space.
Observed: 2.18 mm
